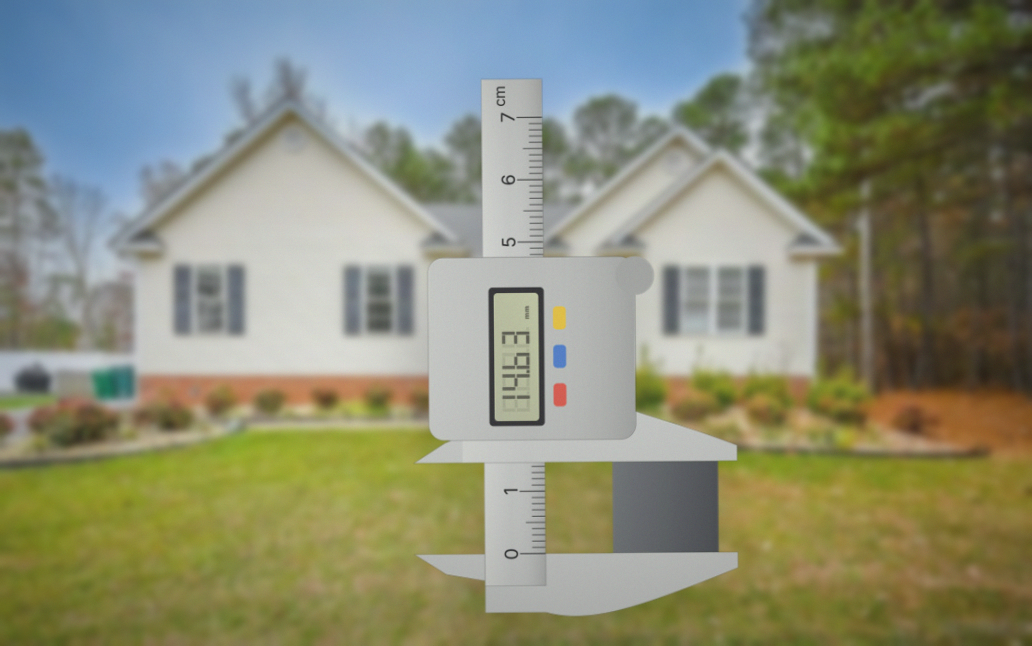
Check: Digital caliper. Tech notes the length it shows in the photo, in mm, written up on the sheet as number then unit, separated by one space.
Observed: 14.63 mm
